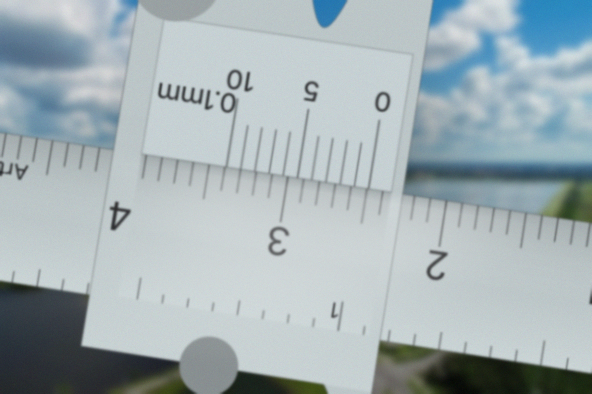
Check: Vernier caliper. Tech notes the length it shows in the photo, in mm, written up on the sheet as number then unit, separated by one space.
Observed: 24.9 mm
